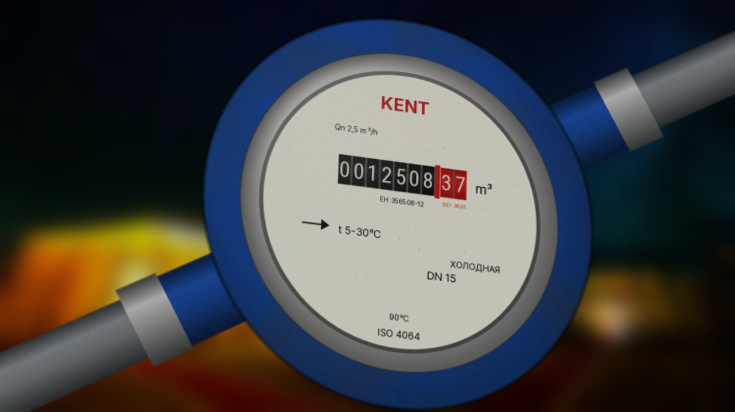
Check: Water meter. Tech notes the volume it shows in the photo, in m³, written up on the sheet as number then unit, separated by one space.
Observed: 12508.37 m³
